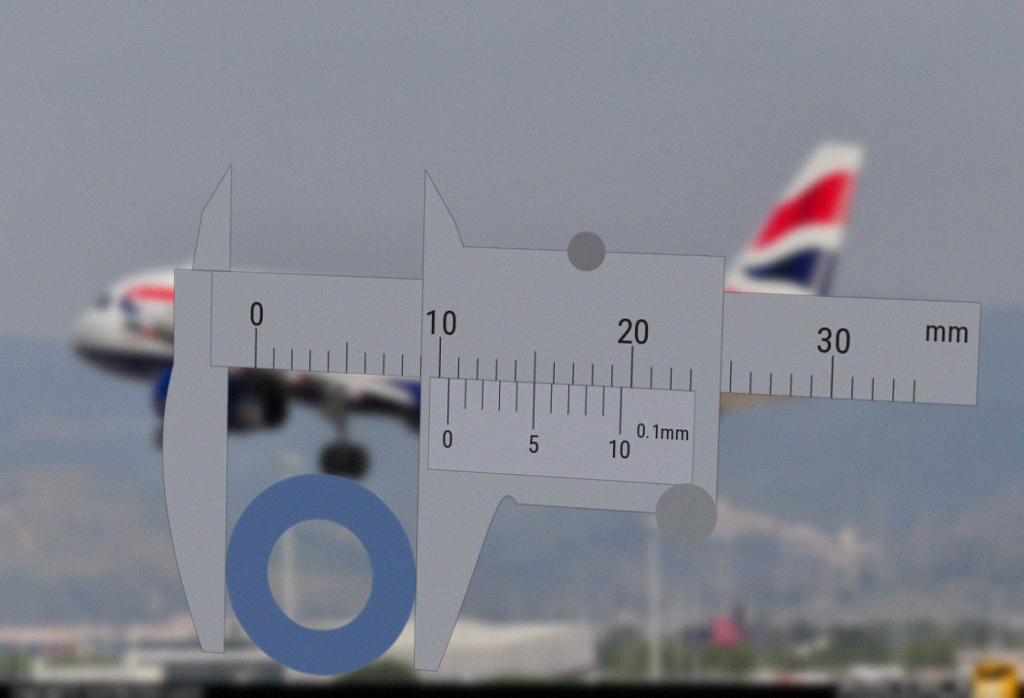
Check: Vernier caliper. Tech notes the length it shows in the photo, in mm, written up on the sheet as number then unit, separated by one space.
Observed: 10.5 mm
